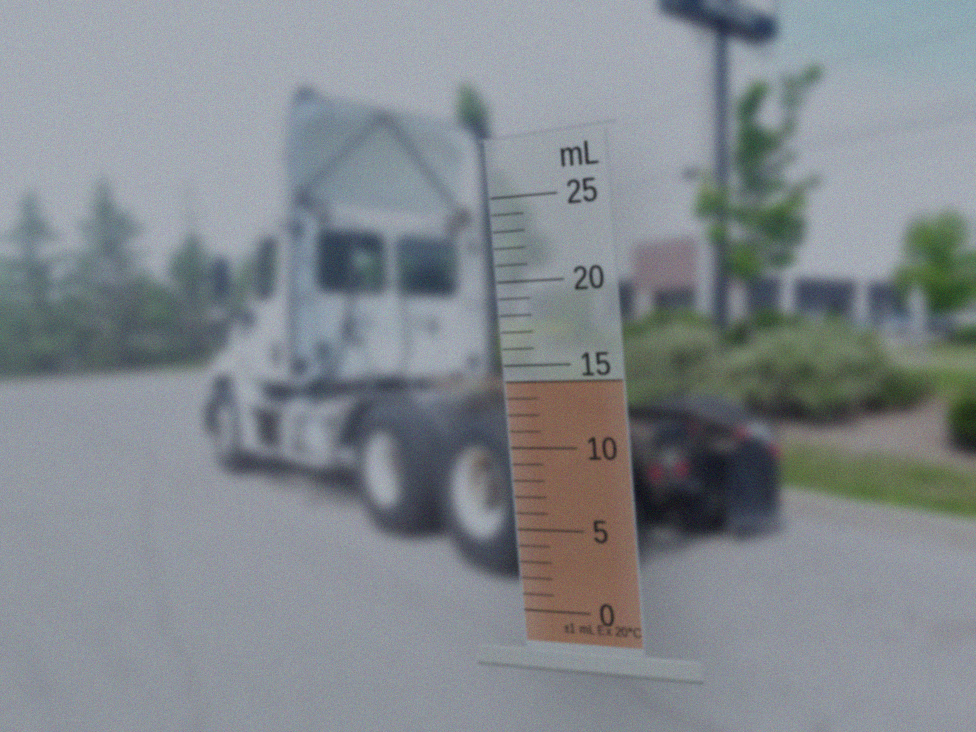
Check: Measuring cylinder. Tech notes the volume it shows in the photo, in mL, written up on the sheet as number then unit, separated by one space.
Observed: 14 mL
